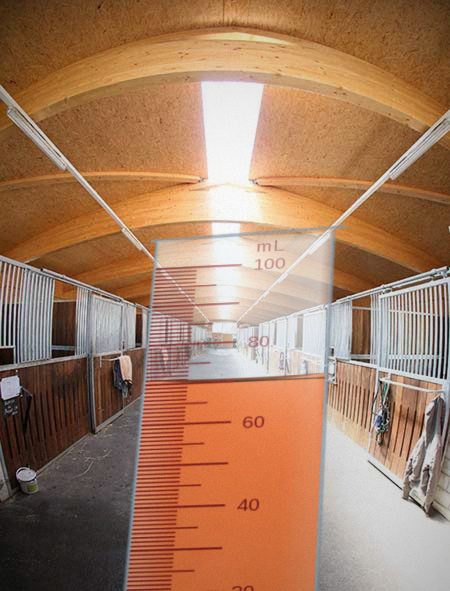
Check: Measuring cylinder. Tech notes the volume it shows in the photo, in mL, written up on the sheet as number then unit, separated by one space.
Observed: 70 mL
